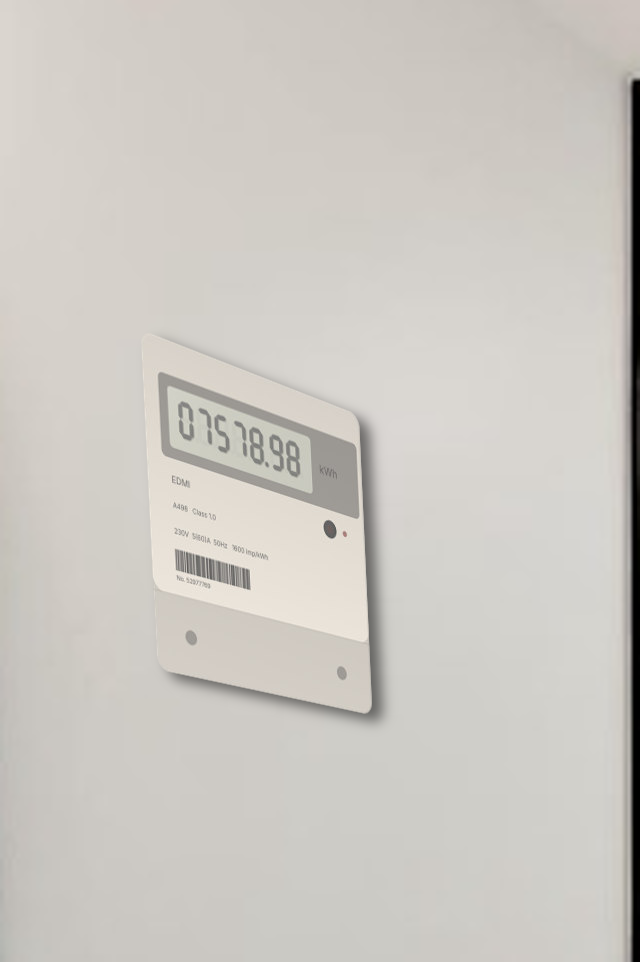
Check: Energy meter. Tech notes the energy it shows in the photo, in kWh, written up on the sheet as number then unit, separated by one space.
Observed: 7578.98 kWh
